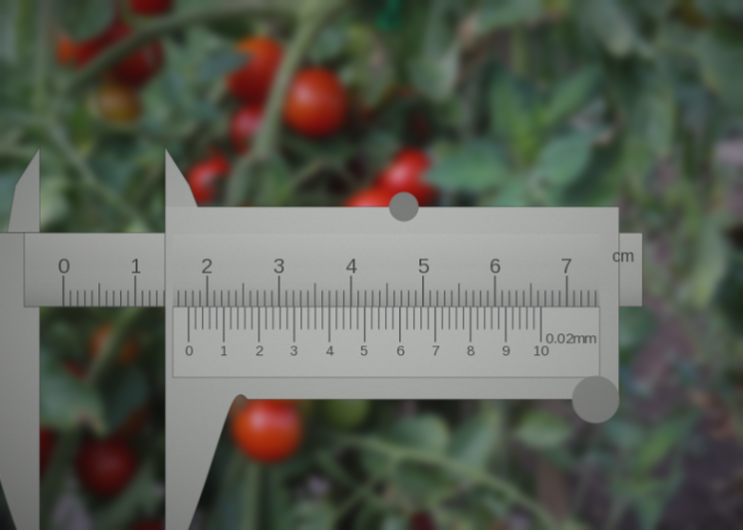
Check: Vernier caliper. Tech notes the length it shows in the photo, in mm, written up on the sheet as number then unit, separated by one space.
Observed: 17.4 mm
